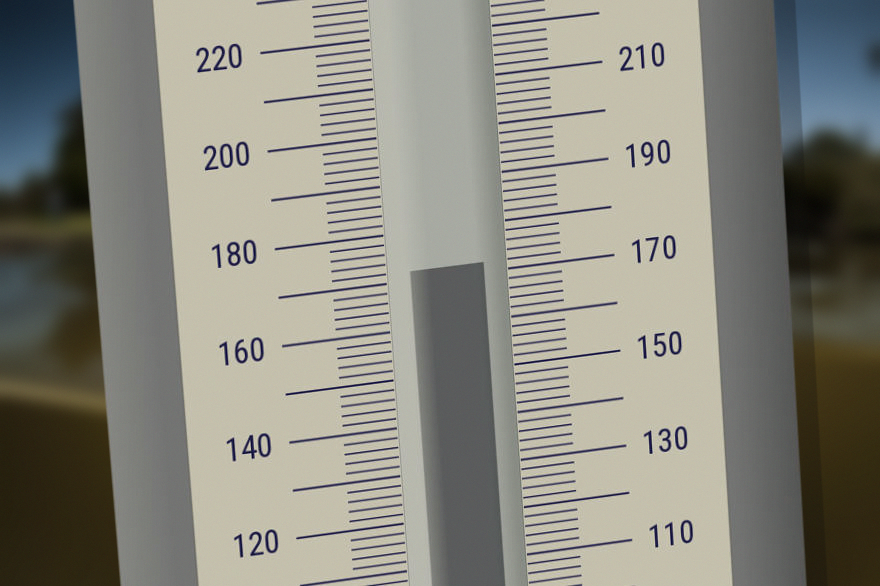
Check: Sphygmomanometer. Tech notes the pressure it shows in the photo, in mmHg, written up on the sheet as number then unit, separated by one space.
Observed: 172 mmHg
